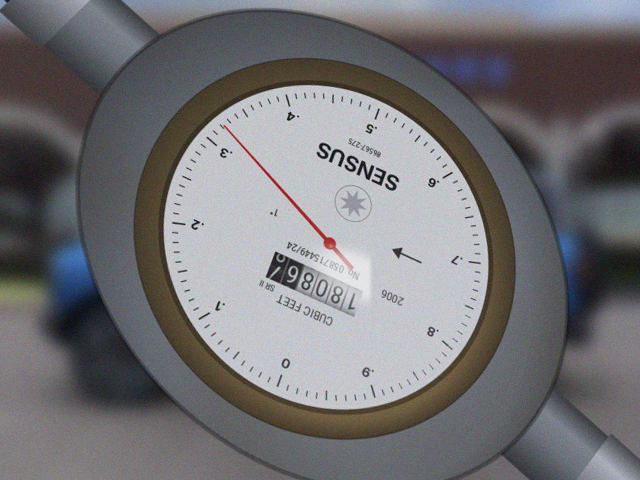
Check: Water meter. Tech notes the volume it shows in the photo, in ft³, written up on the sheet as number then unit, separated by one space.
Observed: 180867.32 ft³
